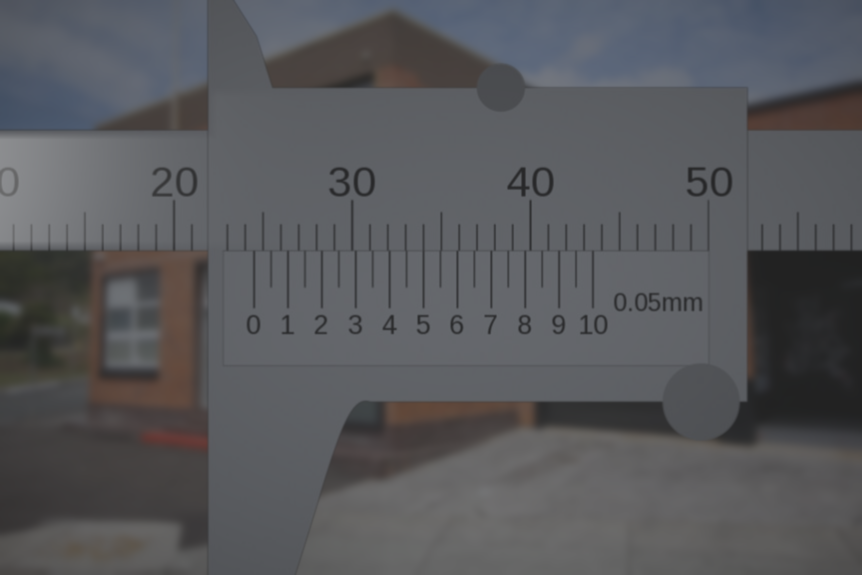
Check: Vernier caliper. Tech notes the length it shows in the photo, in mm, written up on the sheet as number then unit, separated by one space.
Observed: 24.5 mm
